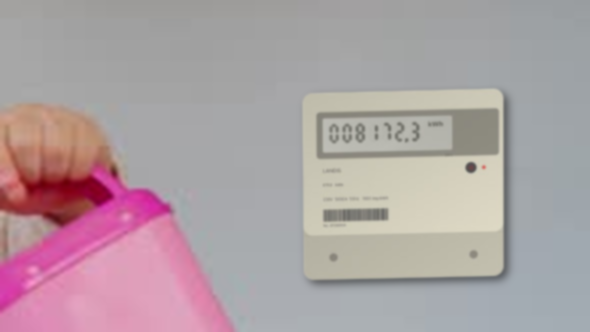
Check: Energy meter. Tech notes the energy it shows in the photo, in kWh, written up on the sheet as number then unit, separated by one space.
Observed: 8172.3 kWh
